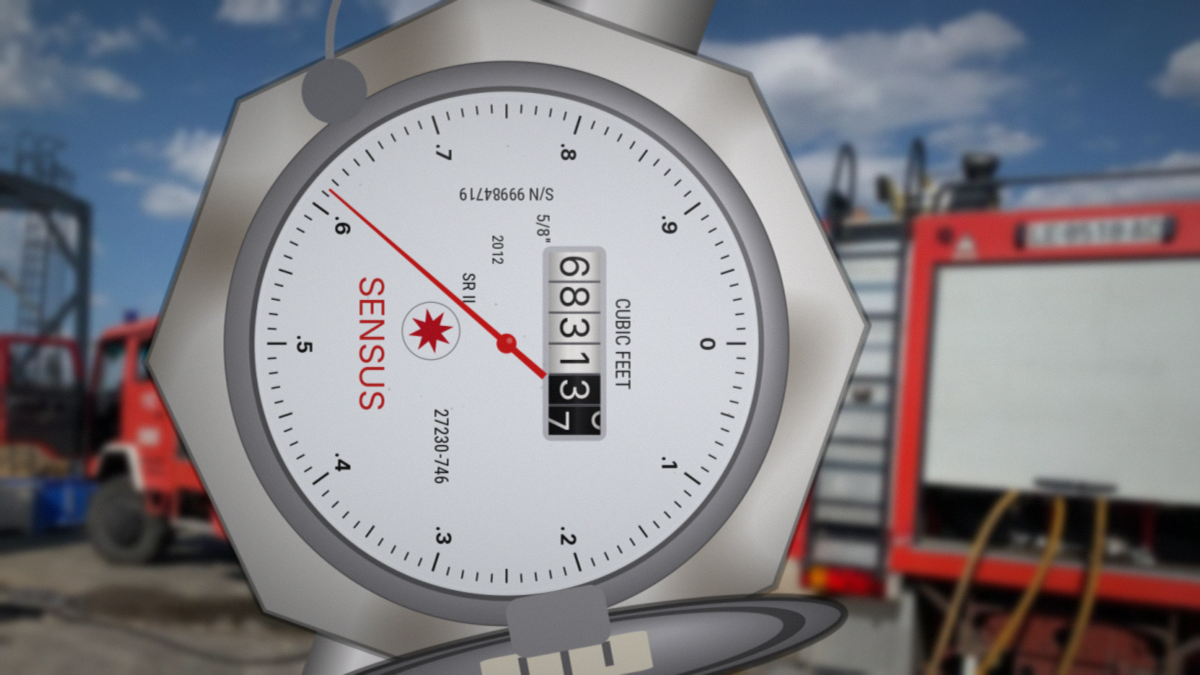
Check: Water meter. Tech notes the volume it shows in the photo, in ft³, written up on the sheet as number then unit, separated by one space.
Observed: 683136.61 ft³
